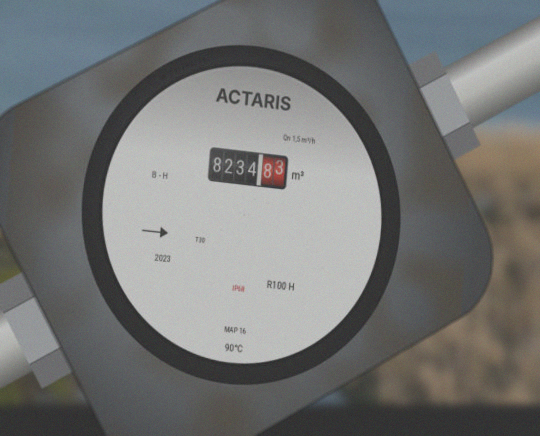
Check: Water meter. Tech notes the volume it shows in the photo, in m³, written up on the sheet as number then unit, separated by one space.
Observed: 8234.83 m³
